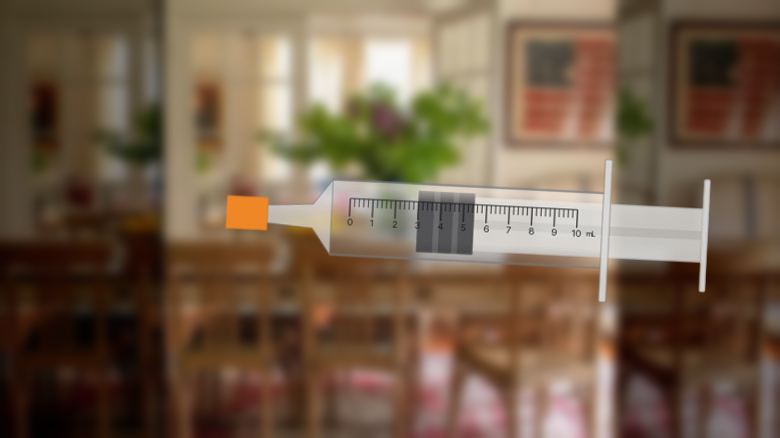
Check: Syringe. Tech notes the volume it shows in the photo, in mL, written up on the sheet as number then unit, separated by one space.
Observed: 3 mL
